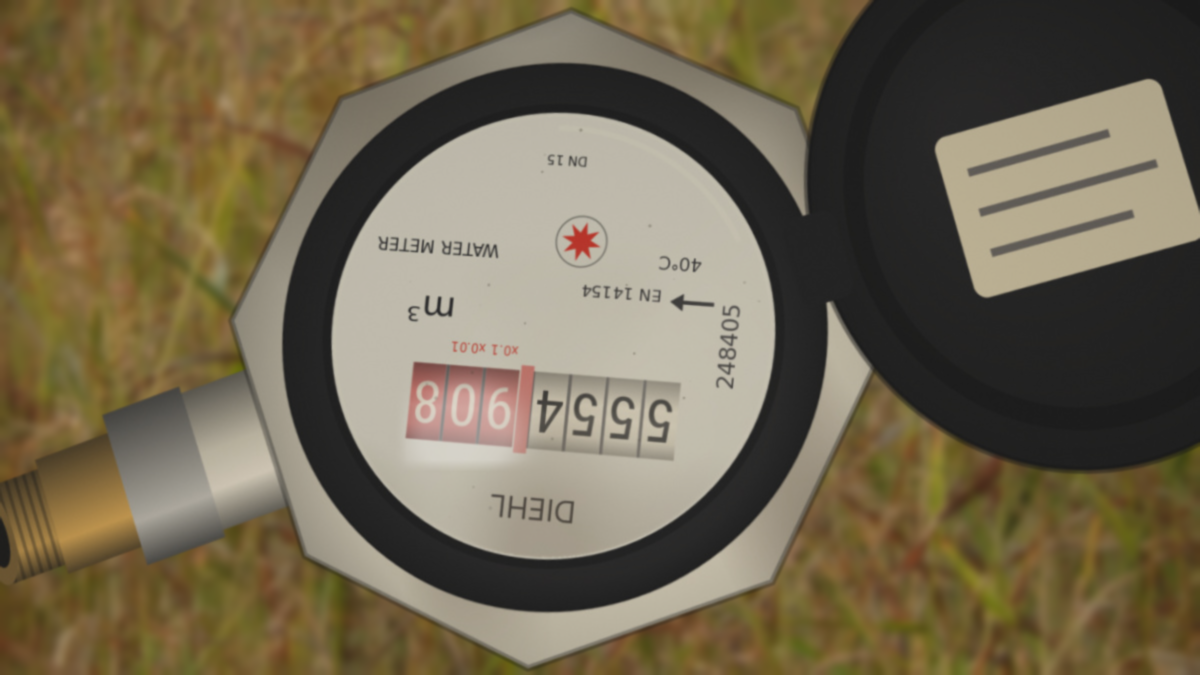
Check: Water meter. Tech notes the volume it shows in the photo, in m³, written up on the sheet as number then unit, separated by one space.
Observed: 5554.908 m³
